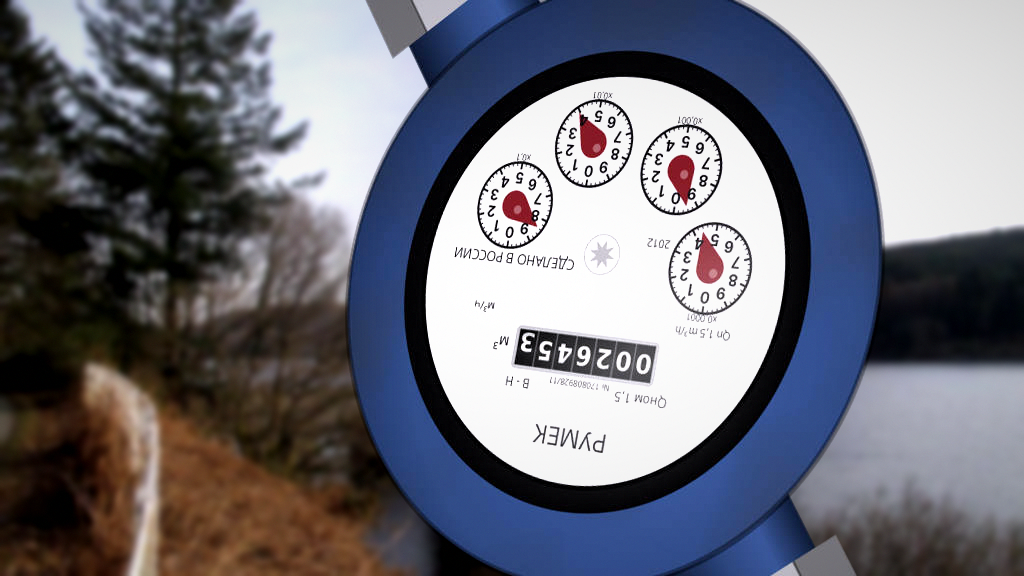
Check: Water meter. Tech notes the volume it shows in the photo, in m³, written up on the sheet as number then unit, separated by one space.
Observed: 26452.8394 m³
